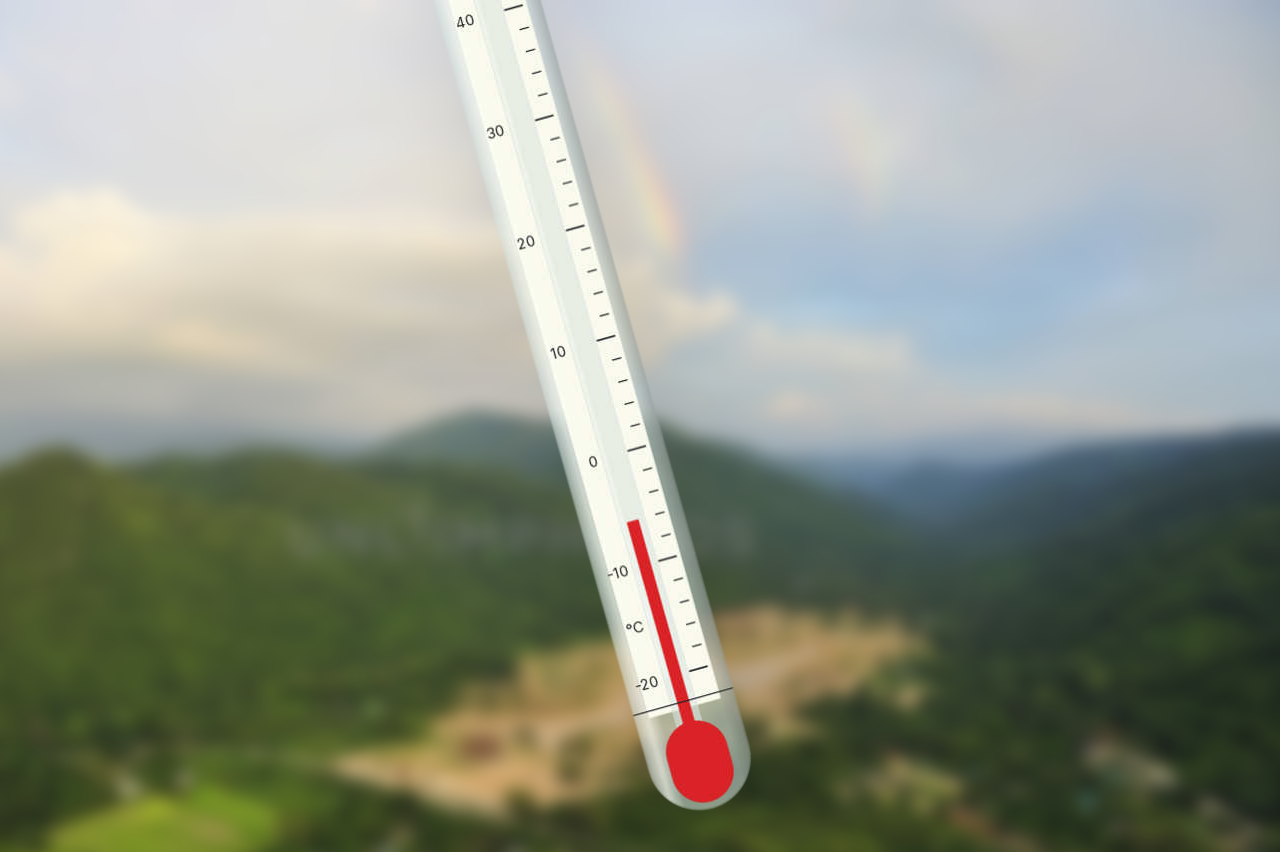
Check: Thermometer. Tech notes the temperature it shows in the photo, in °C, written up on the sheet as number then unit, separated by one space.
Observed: -6 °C
